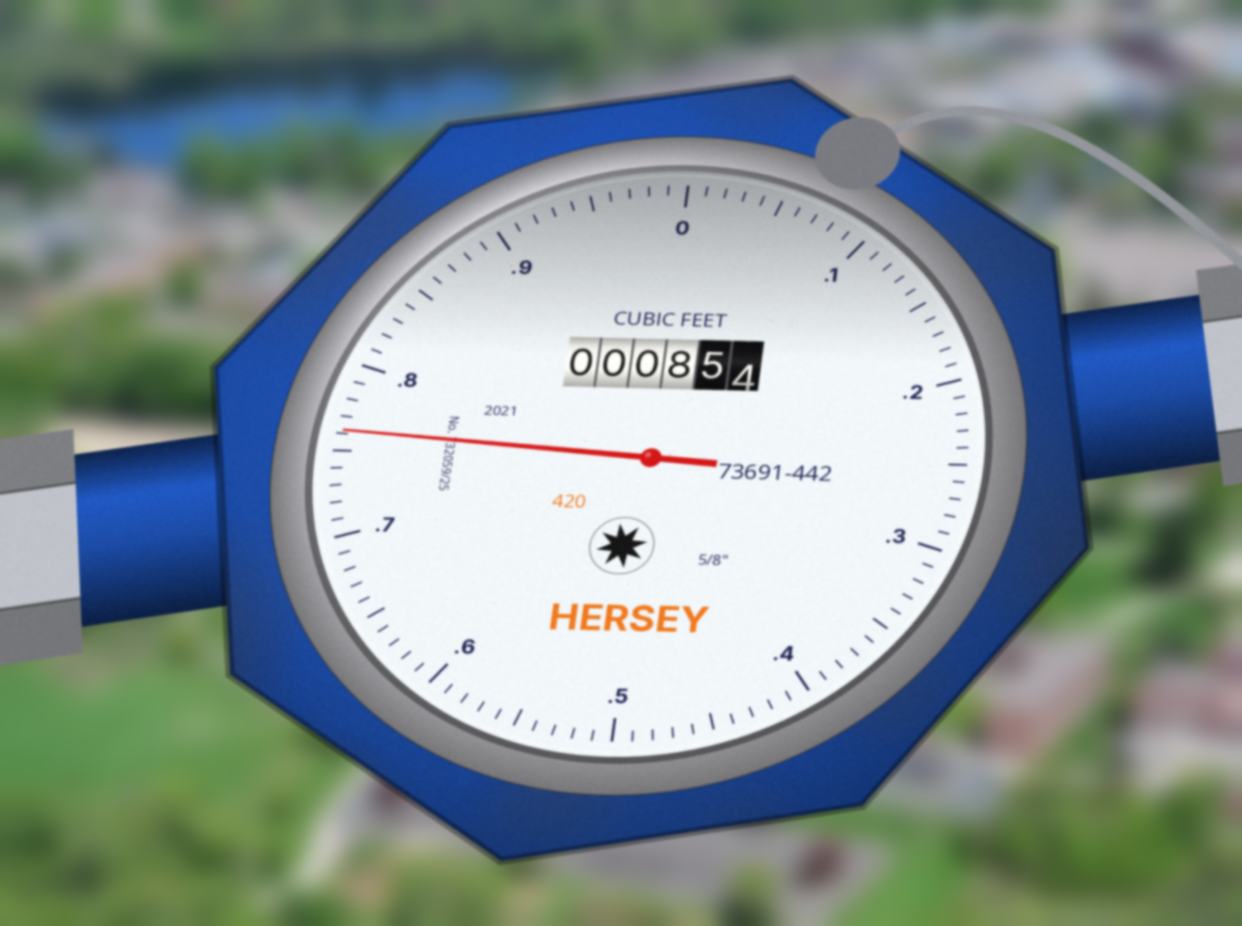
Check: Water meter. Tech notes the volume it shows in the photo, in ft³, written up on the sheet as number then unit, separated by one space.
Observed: 853.76 ft³
